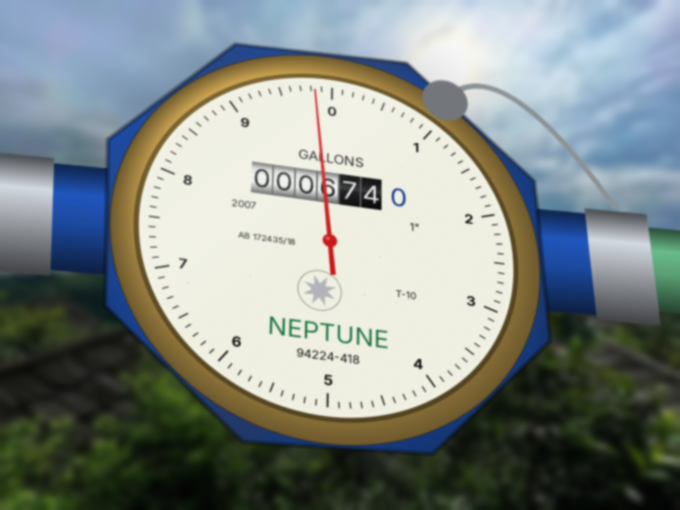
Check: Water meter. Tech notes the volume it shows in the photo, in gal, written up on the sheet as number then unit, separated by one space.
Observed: 6739.8 gal
